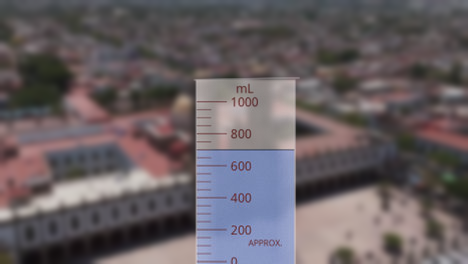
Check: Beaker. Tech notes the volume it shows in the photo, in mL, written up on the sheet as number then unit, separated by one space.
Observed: 700 mL
